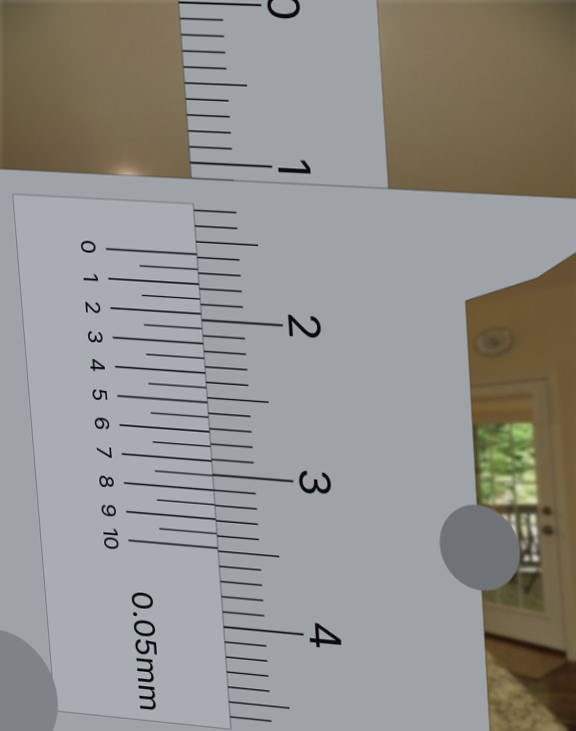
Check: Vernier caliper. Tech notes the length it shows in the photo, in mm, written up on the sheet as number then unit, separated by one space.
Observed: 15.8 mm
